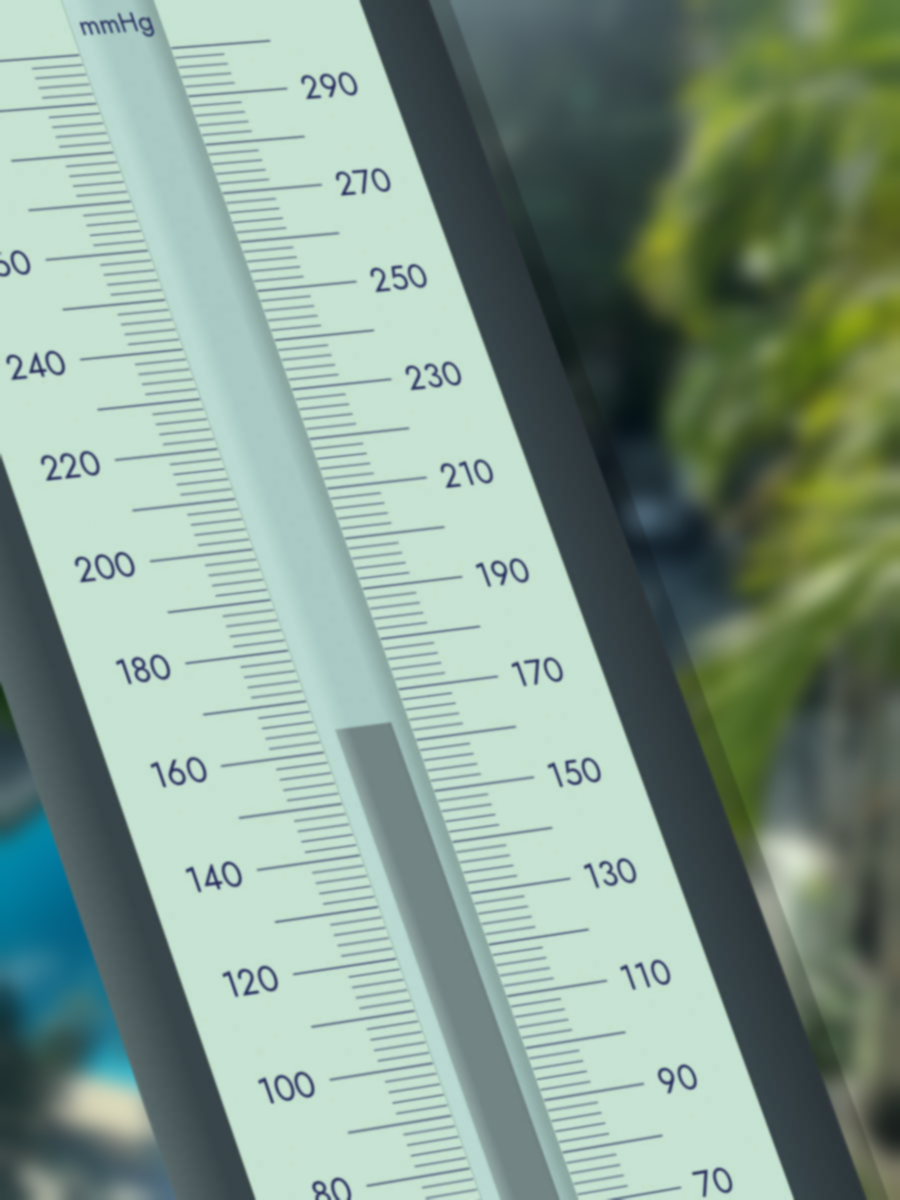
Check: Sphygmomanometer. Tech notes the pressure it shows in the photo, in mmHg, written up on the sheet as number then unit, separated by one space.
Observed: 164 mmHg
